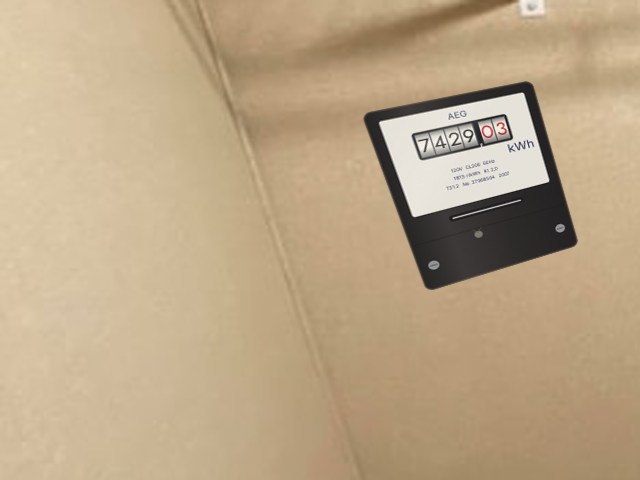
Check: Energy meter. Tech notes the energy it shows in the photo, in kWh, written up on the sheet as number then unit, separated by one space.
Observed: 7429.03 kWh
